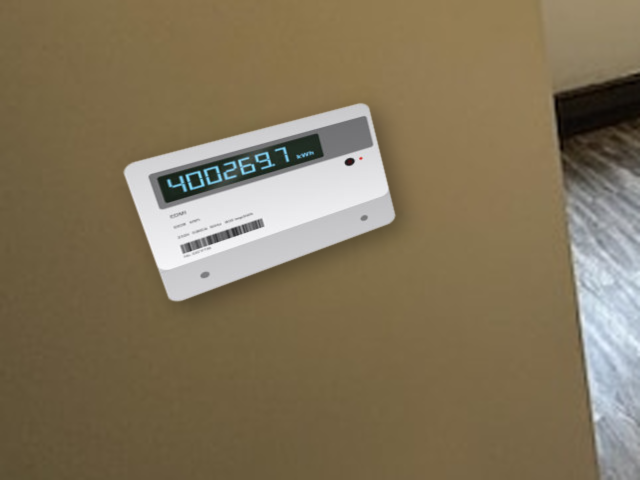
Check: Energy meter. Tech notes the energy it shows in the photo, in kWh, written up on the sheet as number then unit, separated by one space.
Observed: 400269.7 kWh
